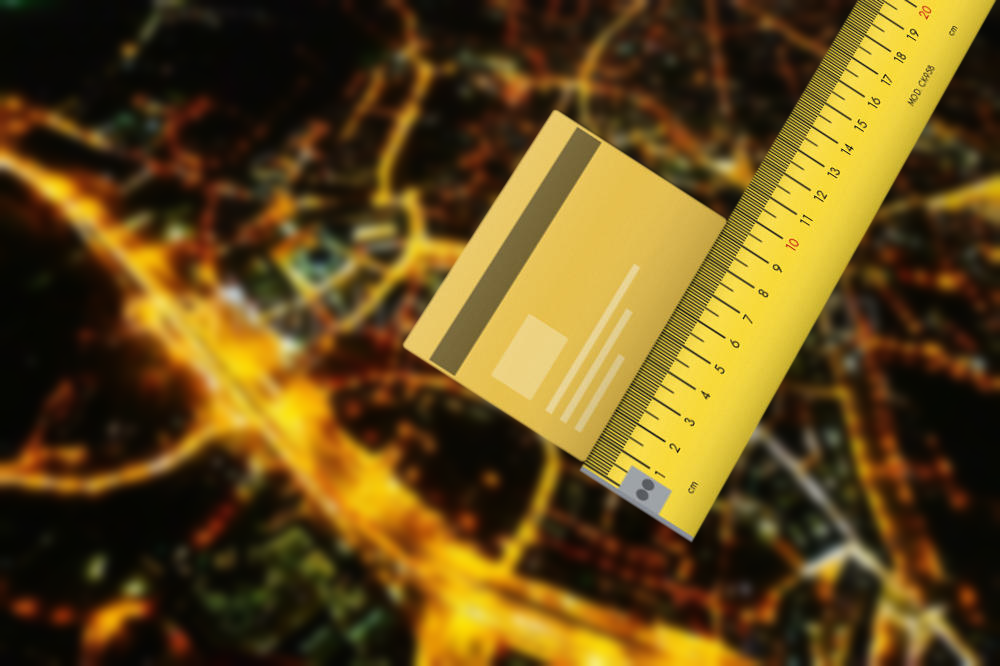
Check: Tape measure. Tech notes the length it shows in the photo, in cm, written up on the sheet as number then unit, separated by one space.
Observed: 9.5 cm
